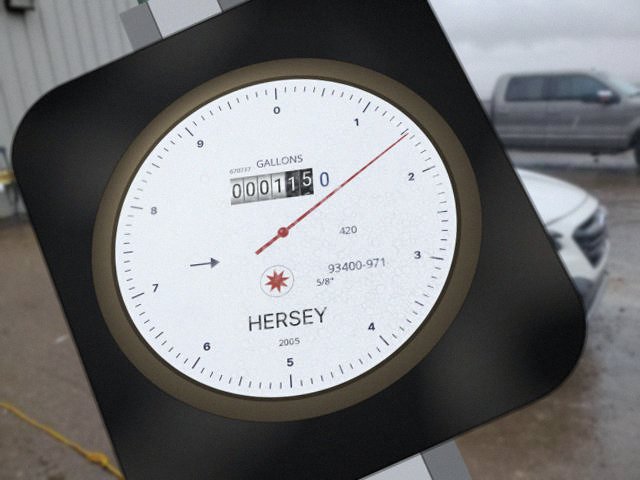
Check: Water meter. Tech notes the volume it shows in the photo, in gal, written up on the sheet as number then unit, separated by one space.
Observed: 1151.5 gal
